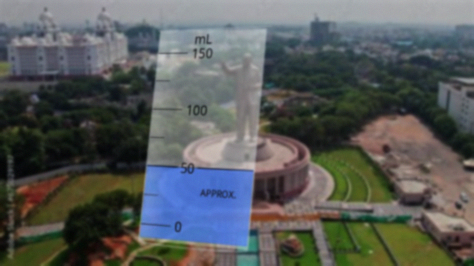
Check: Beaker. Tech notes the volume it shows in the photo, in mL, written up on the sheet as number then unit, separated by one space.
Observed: 50 mL
